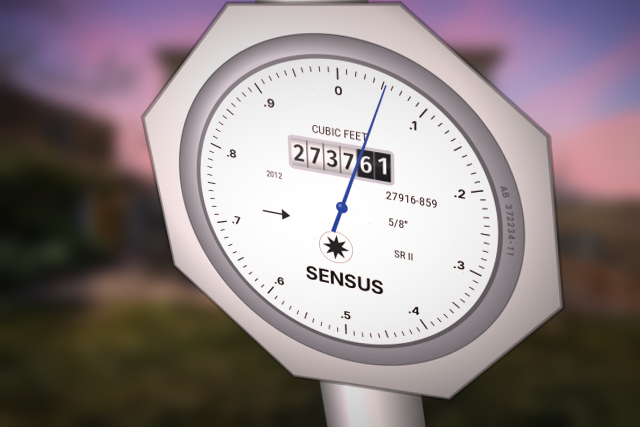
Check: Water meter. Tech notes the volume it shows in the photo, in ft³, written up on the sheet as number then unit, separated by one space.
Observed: 273761.05 ft³
